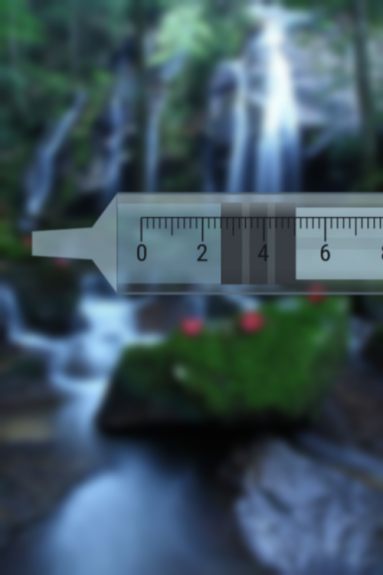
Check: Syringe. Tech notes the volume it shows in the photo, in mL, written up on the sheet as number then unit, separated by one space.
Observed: 2.6 mL
